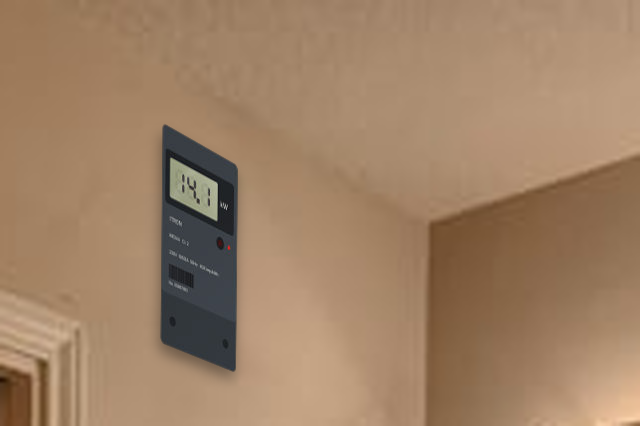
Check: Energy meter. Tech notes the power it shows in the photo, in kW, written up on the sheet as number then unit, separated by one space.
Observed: 14.1 kW
